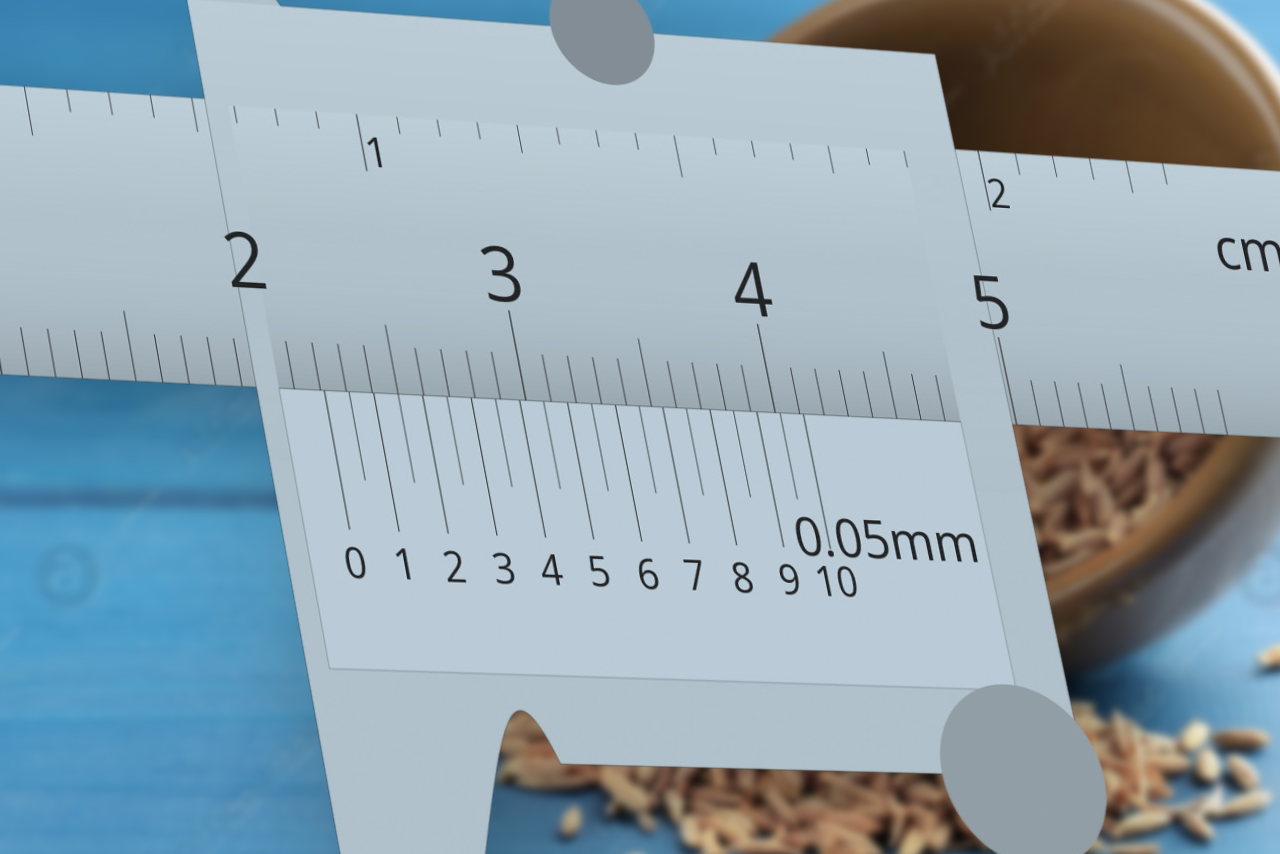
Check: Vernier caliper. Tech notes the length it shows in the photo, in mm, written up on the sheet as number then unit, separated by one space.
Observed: 22.15 mm
